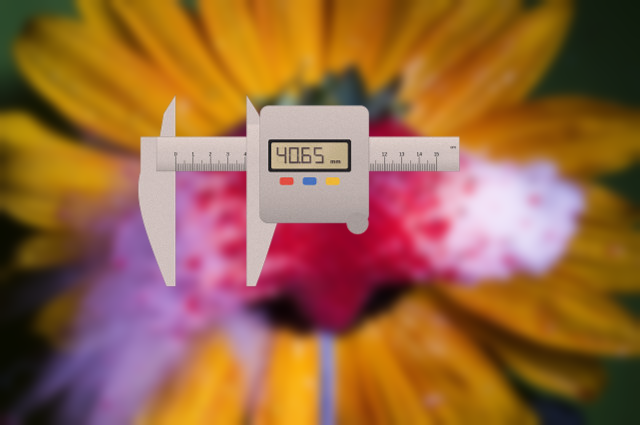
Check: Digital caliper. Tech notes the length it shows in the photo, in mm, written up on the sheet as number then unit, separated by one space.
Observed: 40.65 mm
